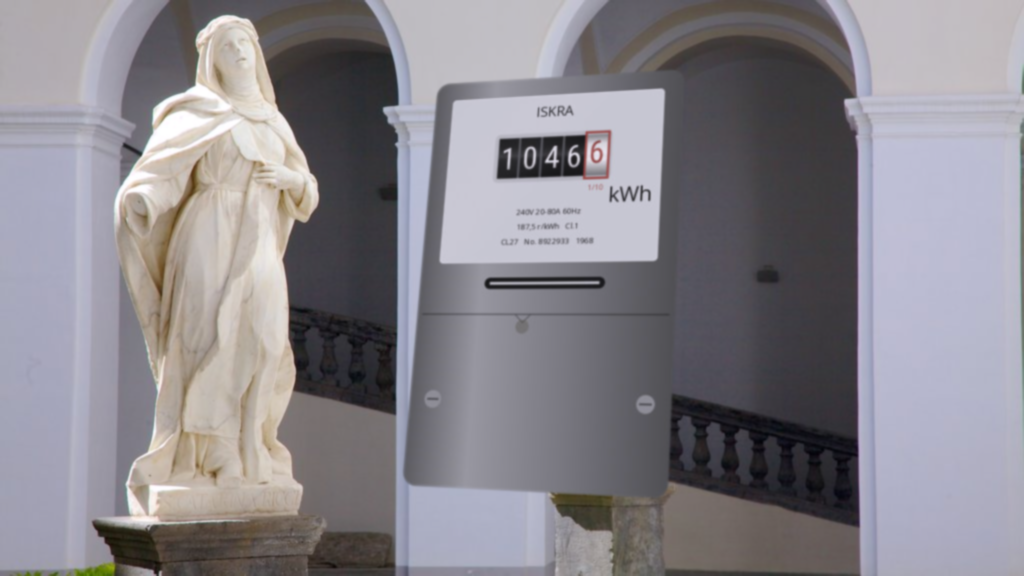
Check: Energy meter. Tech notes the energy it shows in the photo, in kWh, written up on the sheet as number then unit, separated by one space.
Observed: 1046.6 kWh
